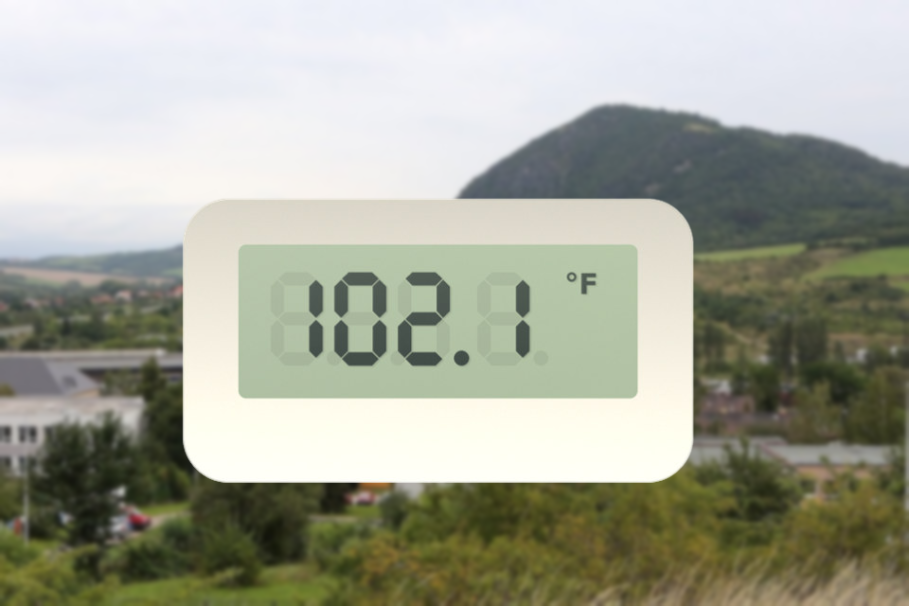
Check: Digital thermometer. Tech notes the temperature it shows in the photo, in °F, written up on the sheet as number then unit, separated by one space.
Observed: 102.1 °F
